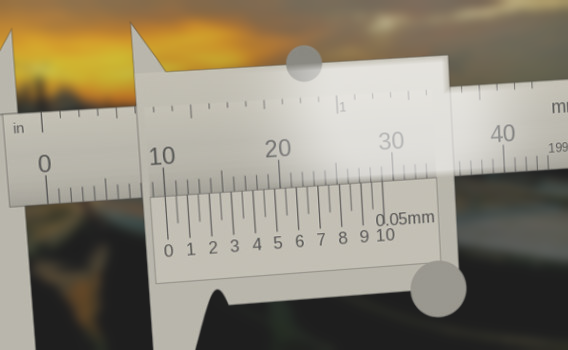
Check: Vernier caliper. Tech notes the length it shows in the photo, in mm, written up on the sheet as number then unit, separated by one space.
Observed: 10.0 mm
